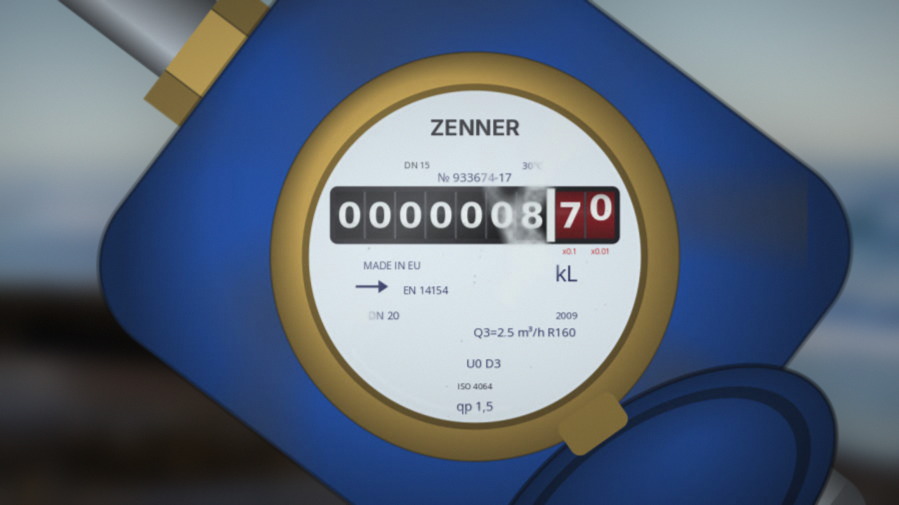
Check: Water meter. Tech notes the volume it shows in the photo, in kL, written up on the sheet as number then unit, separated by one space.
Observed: 8.70 kL
